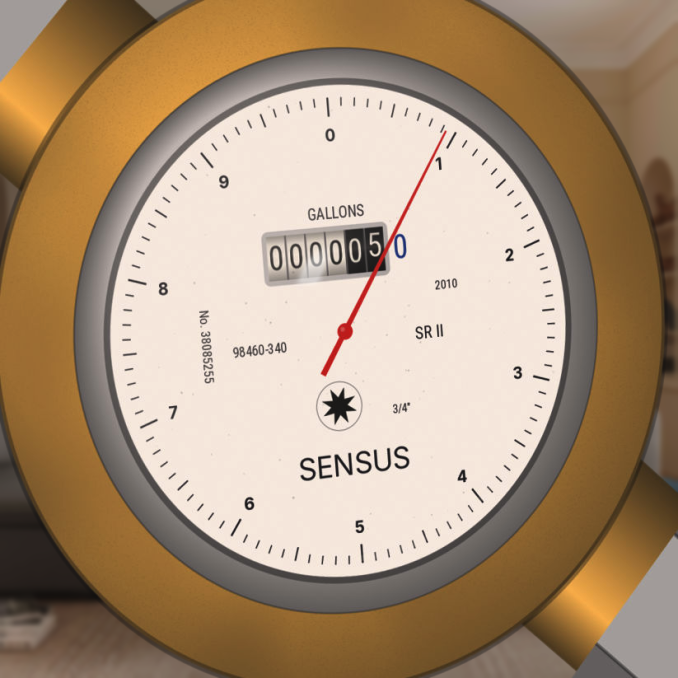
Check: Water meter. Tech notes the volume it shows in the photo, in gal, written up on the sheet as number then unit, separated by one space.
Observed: 50.9 gal
